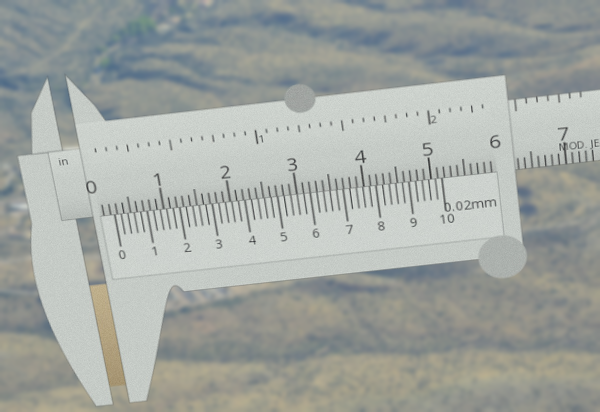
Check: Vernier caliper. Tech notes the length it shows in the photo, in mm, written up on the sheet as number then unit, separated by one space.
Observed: 2.6 mm
